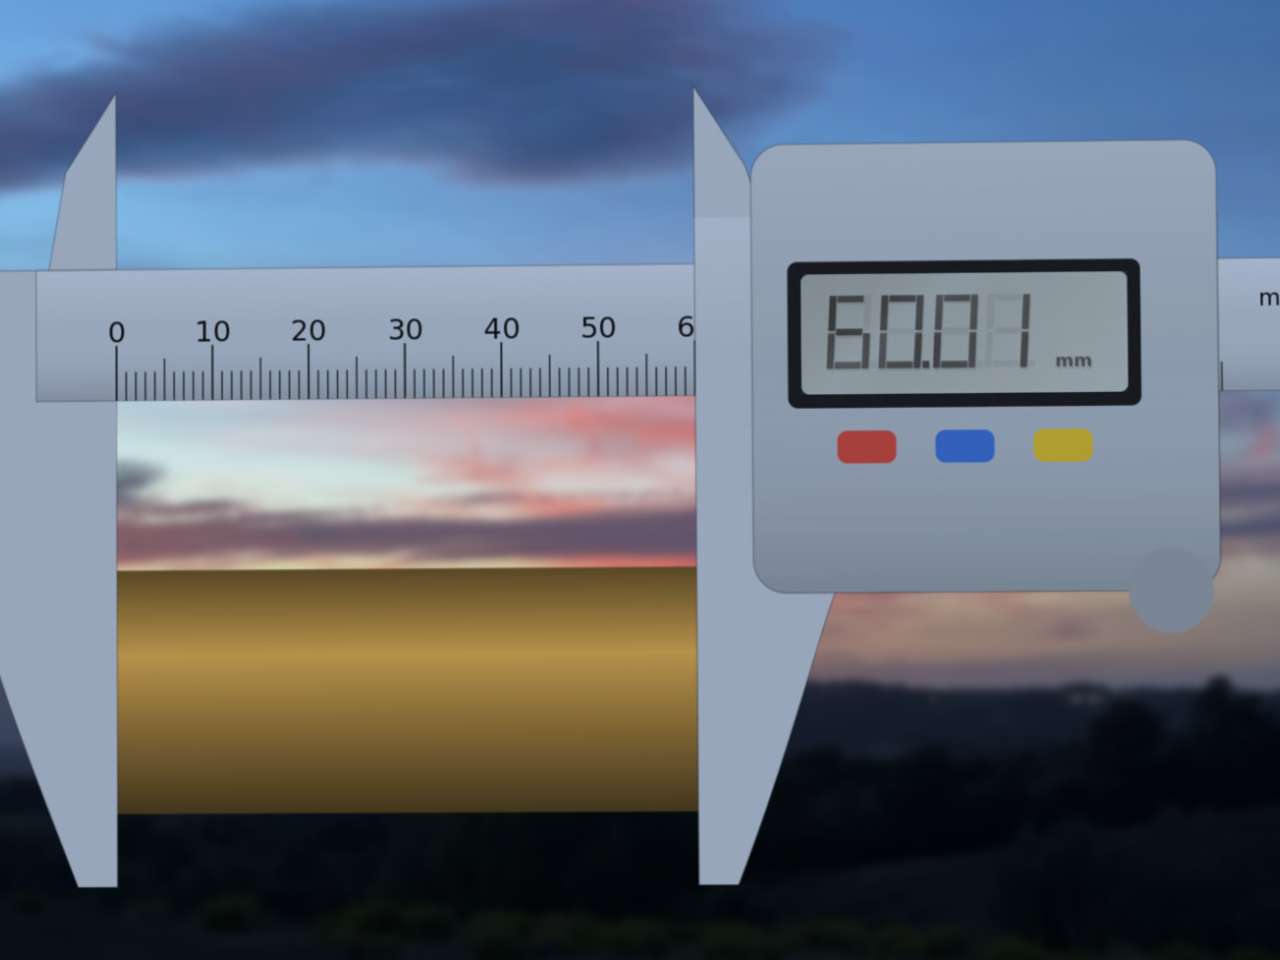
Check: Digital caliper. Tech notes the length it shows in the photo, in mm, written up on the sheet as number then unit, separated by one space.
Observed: 60.01 mm
